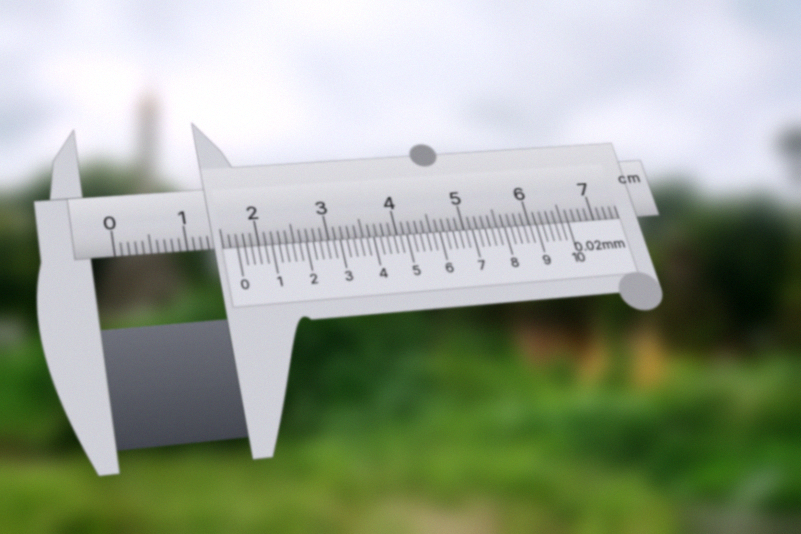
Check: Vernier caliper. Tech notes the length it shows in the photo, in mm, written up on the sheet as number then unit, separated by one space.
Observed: 17.0 mm
